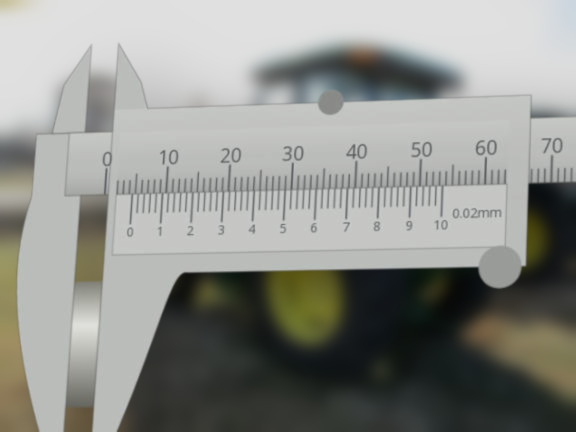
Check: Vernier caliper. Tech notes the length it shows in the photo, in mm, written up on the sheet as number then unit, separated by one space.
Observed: 4.5 mm
